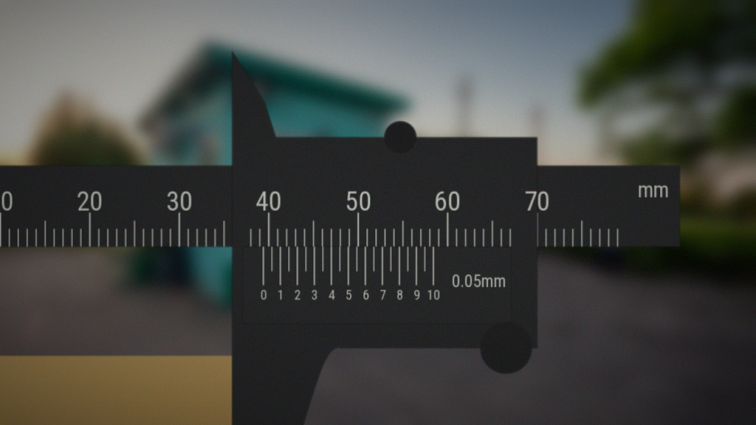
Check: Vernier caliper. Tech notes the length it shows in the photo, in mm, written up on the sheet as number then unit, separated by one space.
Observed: 39.4 mm
